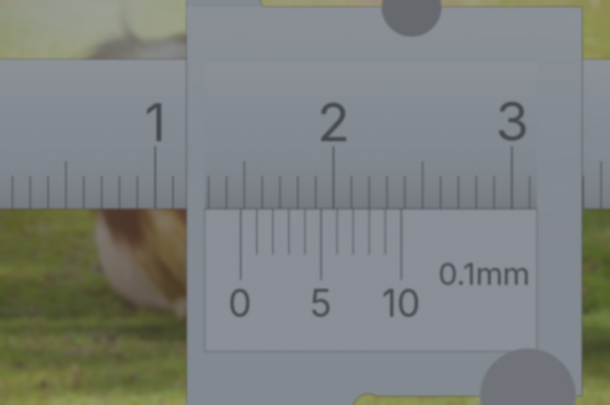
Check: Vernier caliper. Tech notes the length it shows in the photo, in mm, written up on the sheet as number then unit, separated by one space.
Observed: 14.8 mm
